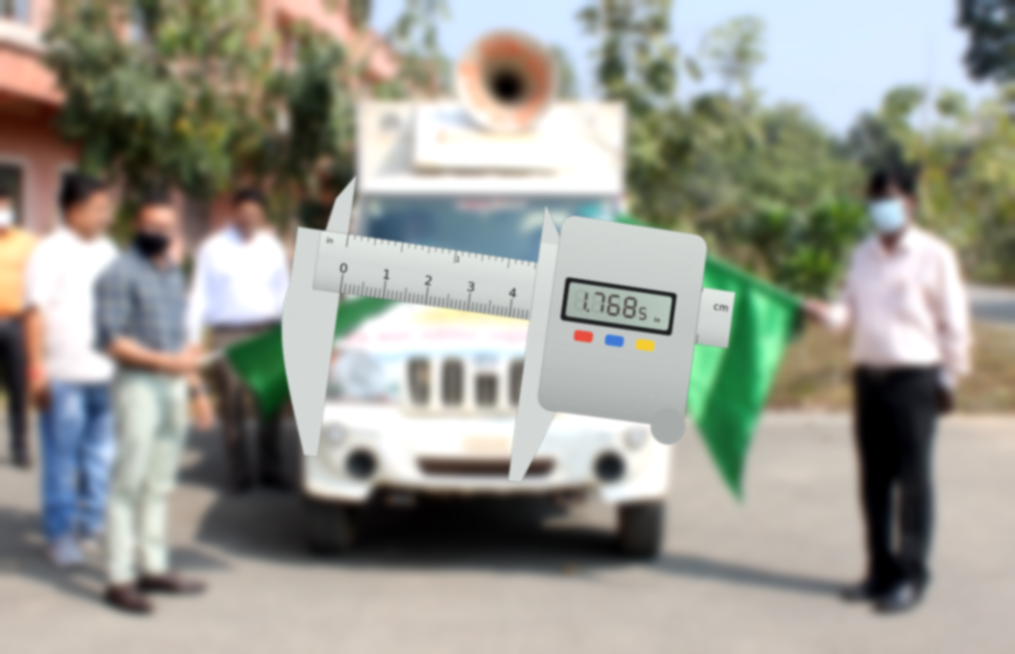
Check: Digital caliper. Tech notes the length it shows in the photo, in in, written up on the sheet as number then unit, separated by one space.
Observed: 1.7685 in
